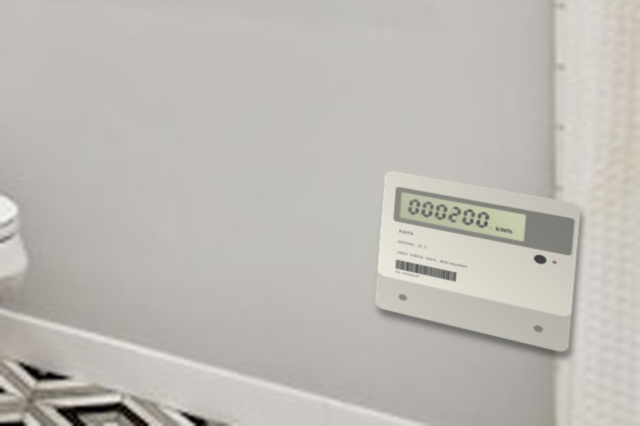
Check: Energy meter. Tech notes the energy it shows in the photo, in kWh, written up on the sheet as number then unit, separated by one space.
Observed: 200 kWh
